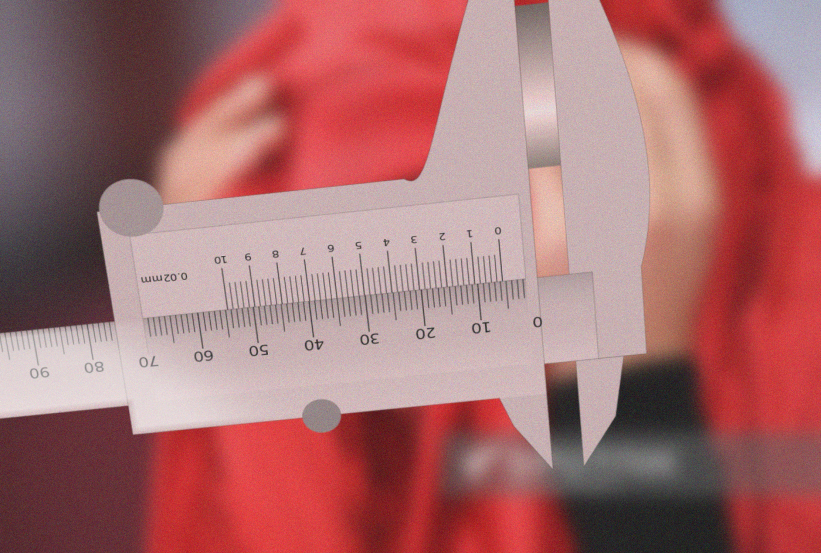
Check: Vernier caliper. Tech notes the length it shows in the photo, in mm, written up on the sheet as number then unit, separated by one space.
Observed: 5.6 mm
